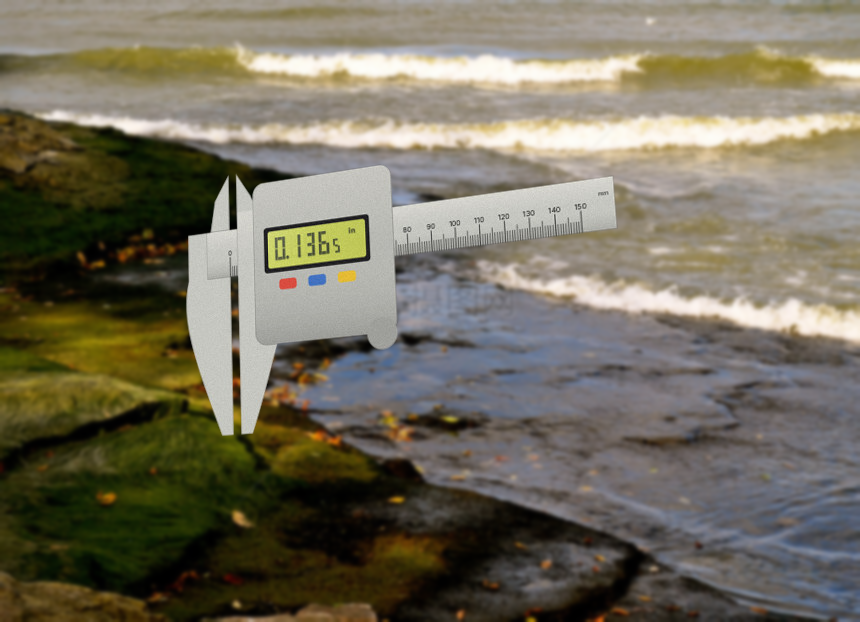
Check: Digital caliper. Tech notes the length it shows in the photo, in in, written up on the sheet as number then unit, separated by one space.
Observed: 0.1365 in
